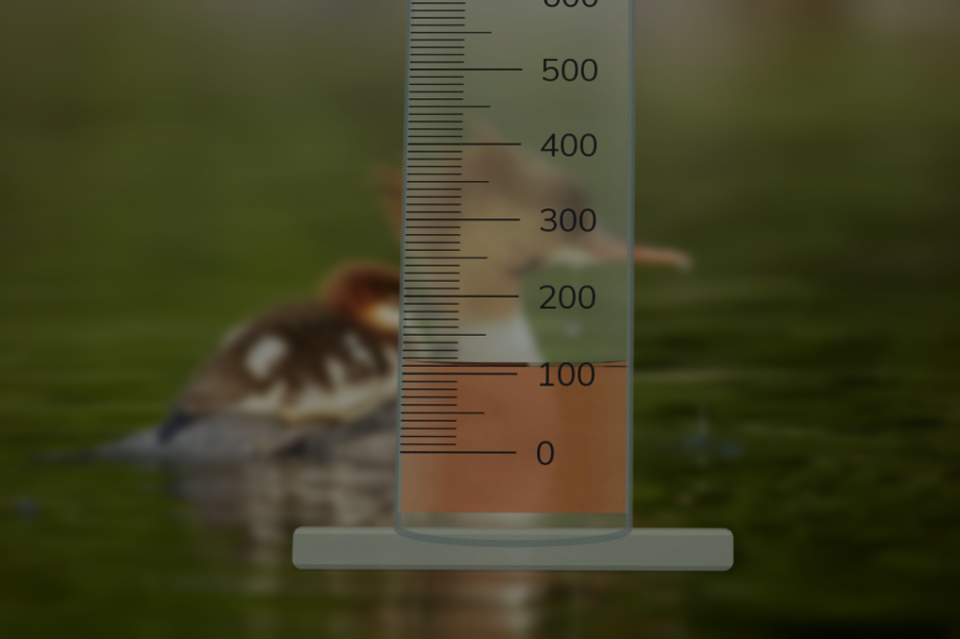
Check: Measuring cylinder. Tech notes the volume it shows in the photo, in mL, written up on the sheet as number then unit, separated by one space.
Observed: 110 mL
